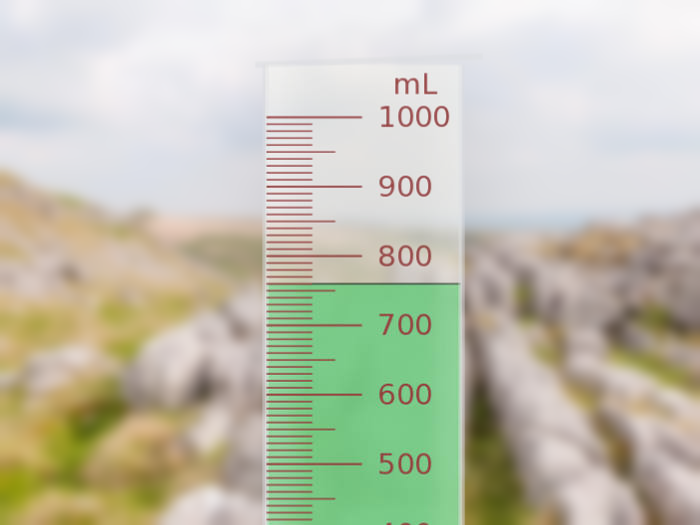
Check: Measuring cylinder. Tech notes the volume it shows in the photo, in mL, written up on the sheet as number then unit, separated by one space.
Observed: 760 mL
